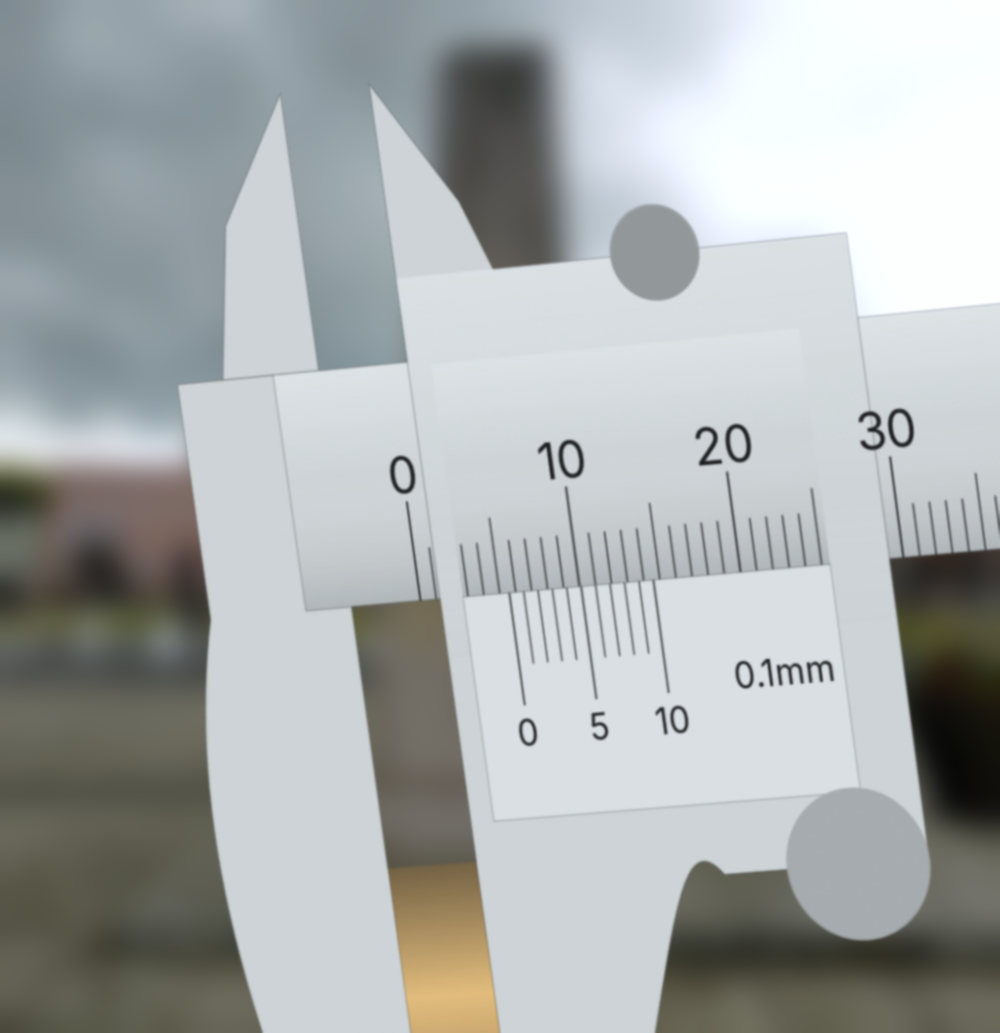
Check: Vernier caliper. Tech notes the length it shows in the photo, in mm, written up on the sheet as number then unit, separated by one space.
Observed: 5.6 mm
